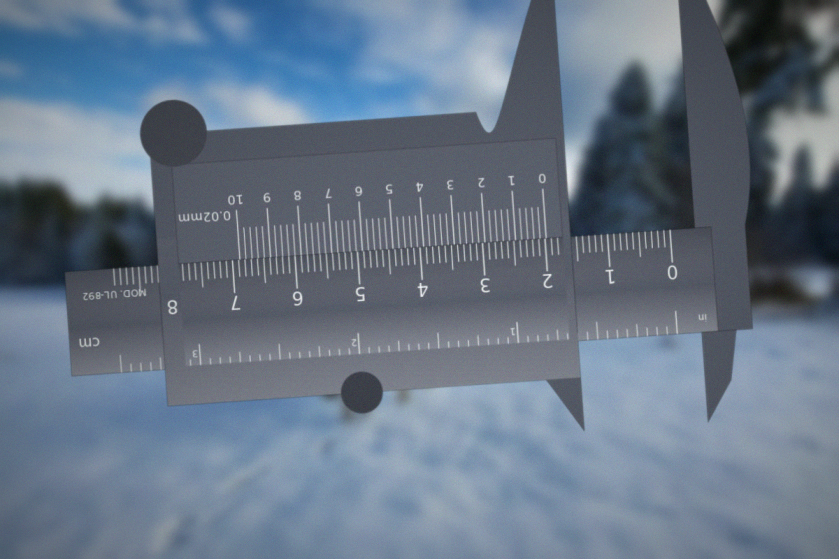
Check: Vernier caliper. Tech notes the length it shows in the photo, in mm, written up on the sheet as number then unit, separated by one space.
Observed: 19.8 mm
